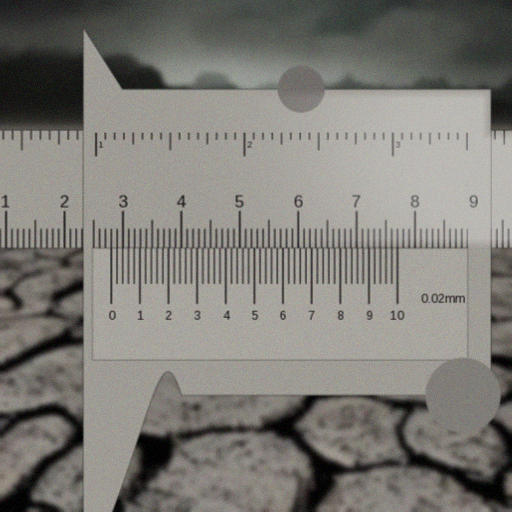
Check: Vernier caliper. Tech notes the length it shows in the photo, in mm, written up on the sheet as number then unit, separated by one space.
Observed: 28.0 mm
